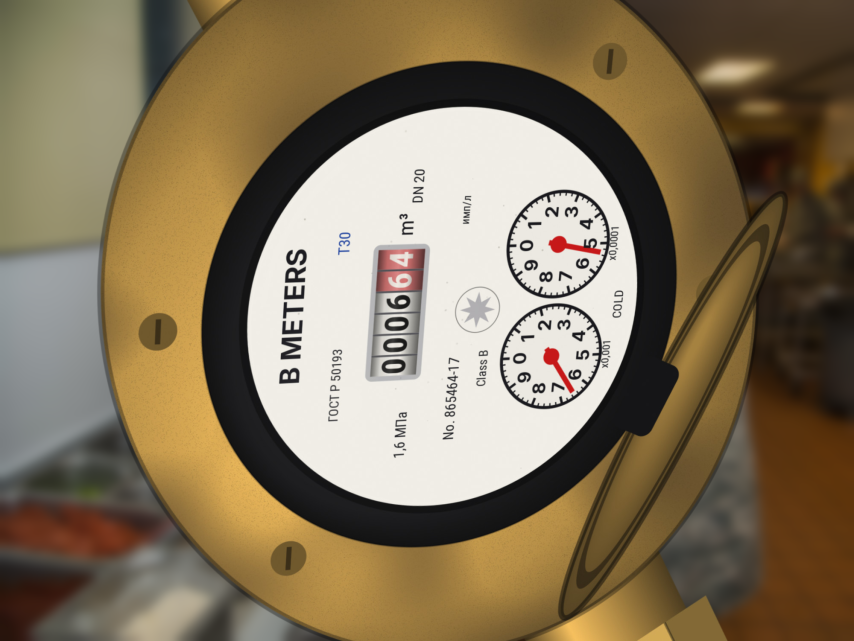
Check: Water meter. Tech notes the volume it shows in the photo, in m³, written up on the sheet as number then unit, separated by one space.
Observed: 6.6465 m³
